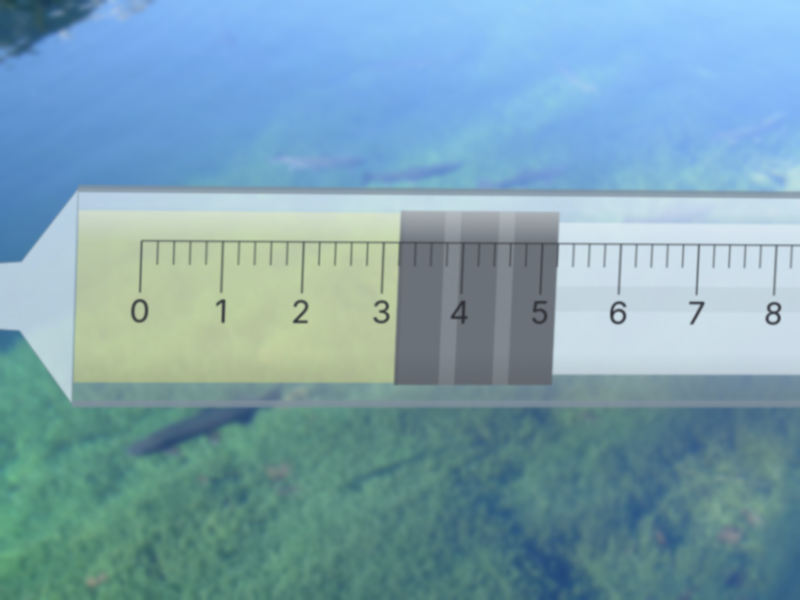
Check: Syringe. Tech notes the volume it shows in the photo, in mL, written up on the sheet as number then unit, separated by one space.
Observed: 3.2 mL
